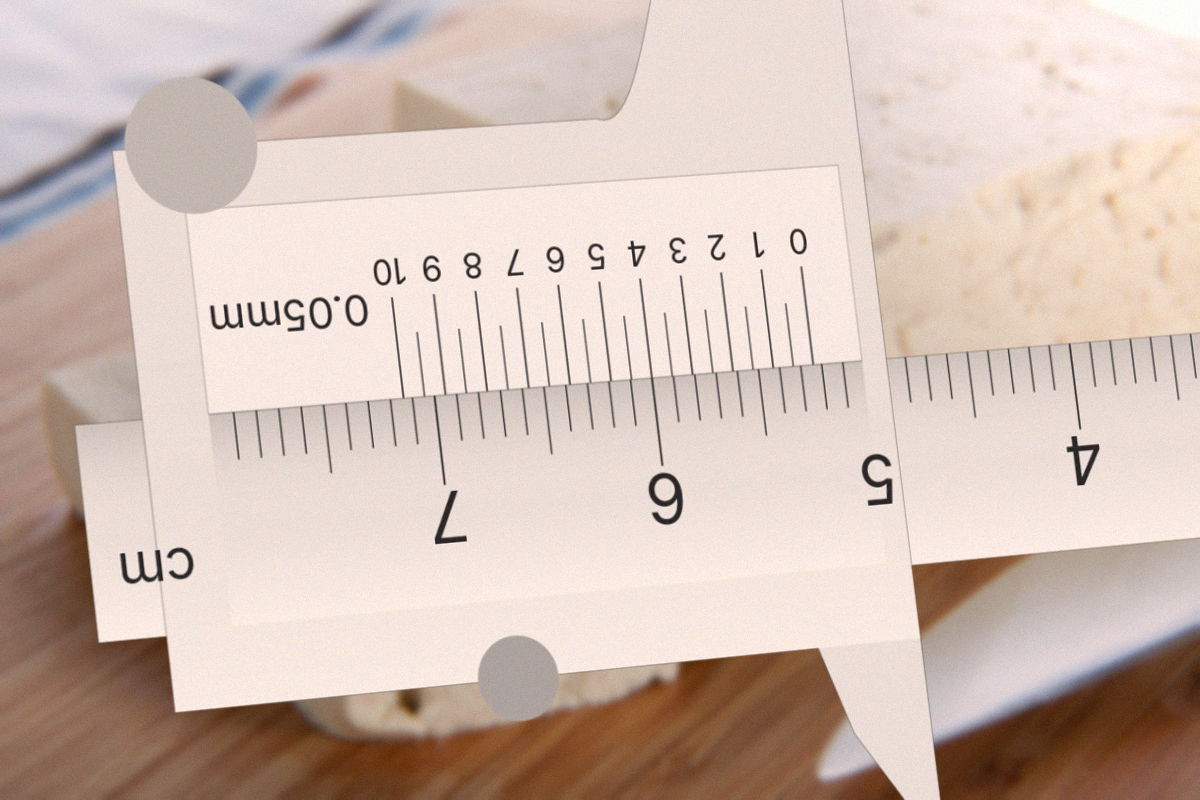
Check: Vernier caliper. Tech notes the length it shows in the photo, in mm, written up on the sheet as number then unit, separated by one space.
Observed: 52.4 mm
